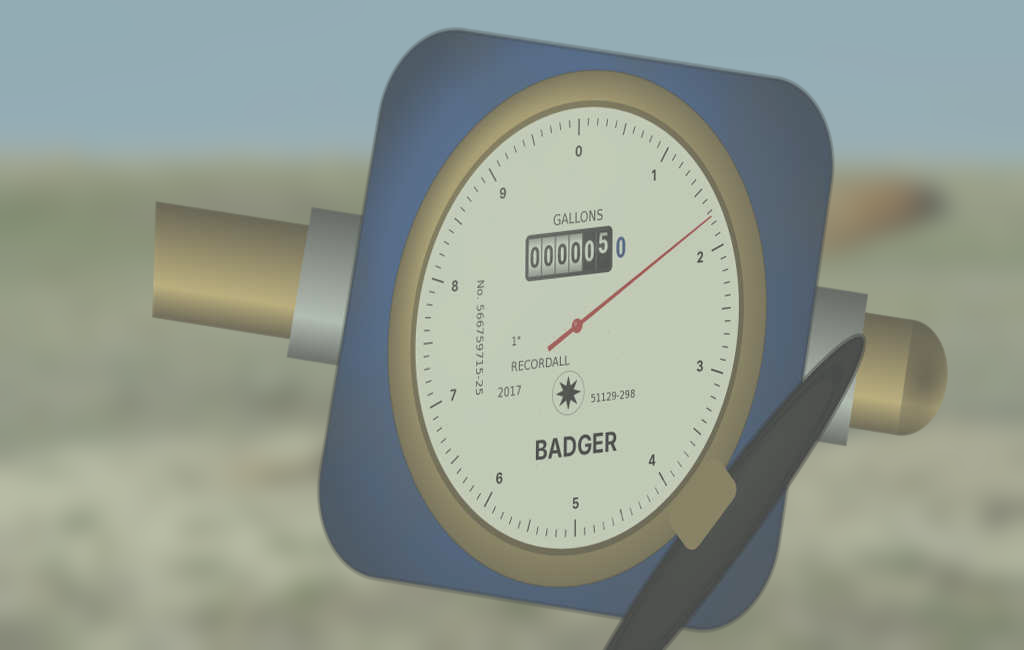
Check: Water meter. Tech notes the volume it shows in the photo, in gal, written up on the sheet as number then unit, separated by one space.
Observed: 51.7 gal
